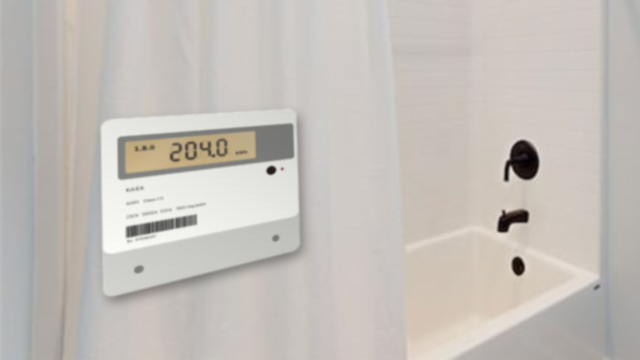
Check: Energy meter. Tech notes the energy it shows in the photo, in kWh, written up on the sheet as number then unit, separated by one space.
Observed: 204.0 kWh
